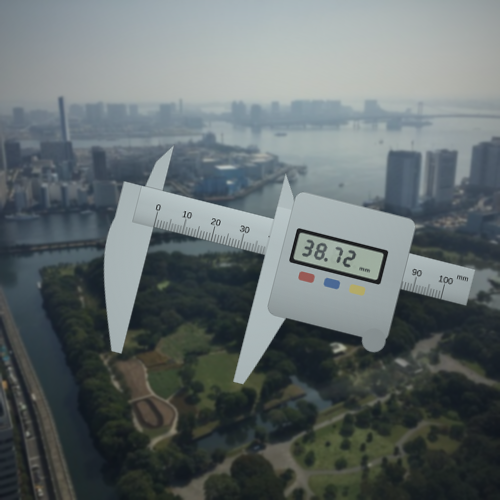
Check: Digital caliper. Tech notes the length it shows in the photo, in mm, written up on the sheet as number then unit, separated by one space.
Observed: 38.72 mm
